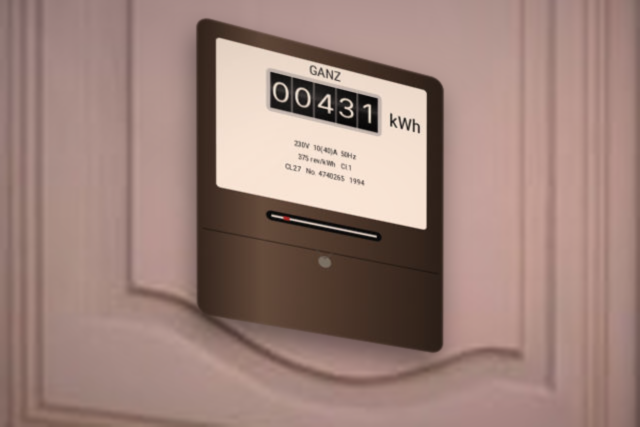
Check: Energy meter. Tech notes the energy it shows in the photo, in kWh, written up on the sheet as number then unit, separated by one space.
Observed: 431 kWh
